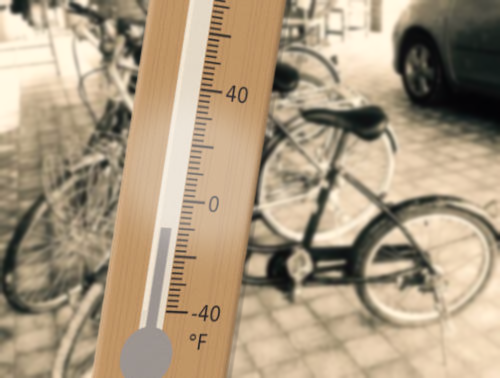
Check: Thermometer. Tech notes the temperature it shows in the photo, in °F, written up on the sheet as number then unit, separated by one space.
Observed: -10 °F
